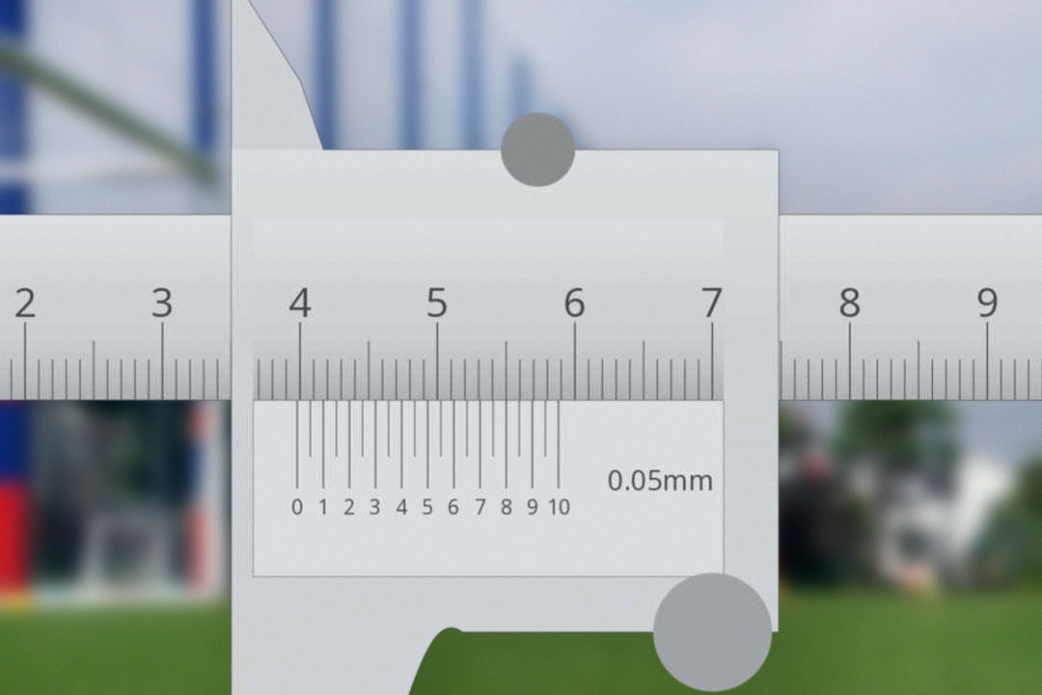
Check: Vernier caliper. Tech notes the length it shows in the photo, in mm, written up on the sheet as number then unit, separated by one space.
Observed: 39.8 mm
